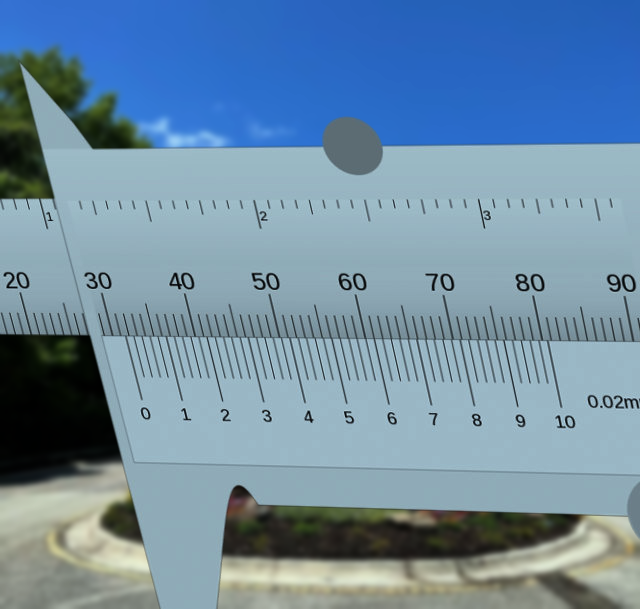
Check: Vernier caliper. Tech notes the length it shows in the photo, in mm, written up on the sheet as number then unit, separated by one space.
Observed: 31.6 mm
